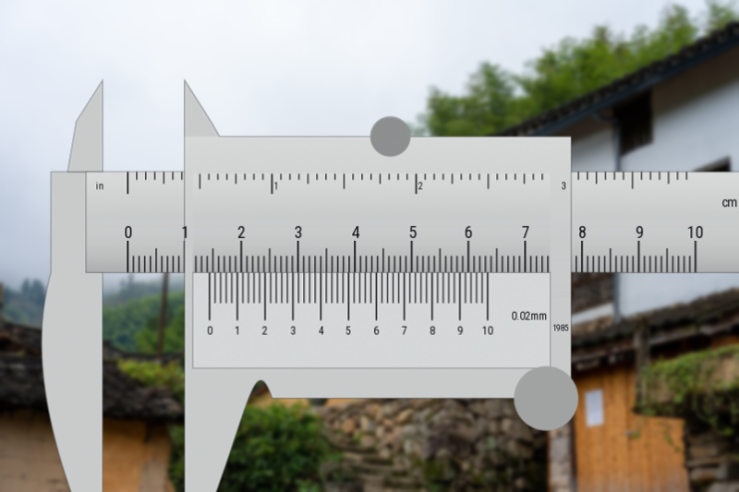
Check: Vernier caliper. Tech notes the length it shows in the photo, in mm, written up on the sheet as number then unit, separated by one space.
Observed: 14.4 mm
